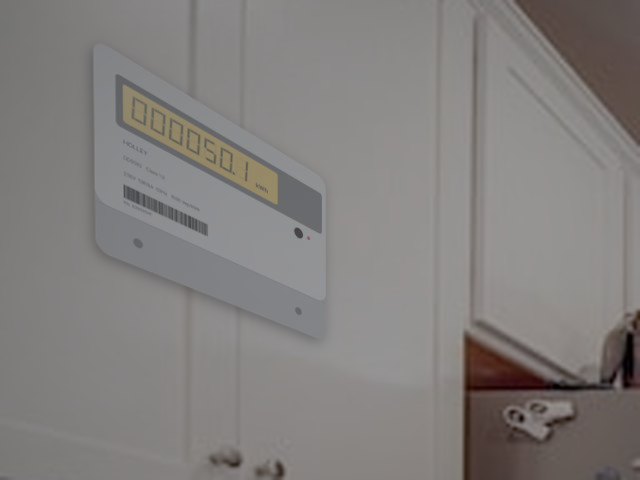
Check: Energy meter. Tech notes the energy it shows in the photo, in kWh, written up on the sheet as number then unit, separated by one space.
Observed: 50.1 kWh
